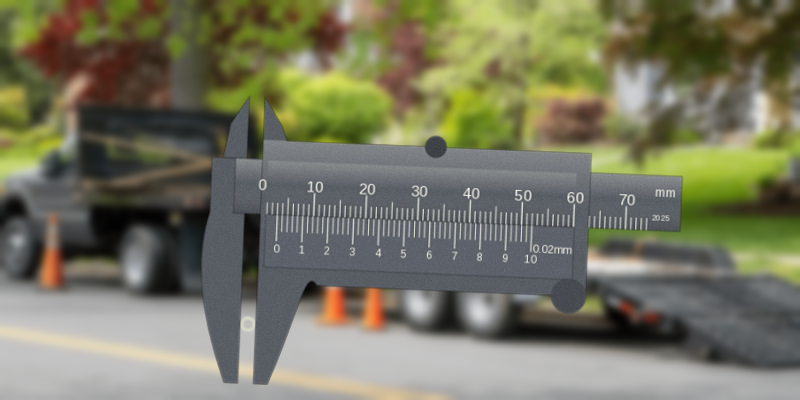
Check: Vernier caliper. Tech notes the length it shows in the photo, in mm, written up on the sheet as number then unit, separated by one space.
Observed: 3.0 mm
